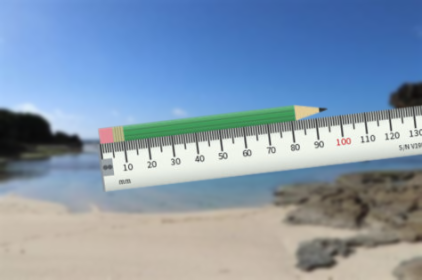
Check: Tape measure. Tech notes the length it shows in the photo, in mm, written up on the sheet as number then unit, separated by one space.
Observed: 95 mm
